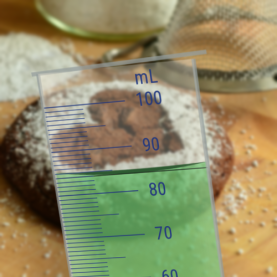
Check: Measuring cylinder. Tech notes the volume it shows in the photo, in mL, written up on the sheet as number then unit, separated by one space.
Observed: 84 mL
